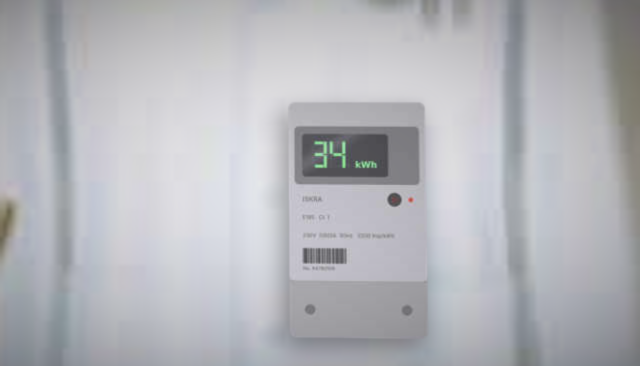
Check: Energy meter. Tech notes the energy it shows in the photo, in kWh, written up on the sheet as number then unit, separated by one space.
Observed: 34 kWh
